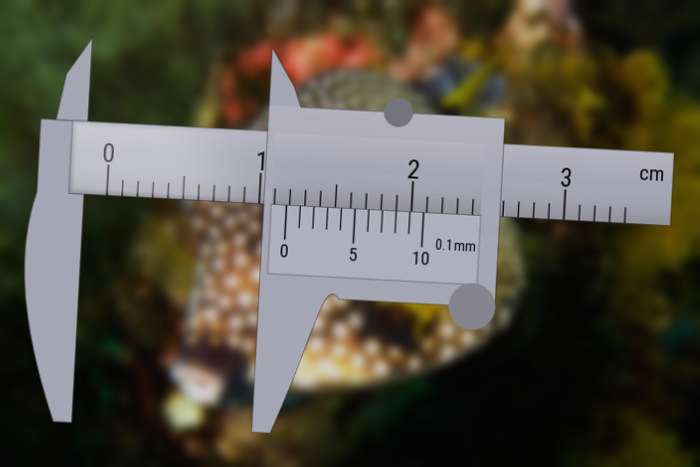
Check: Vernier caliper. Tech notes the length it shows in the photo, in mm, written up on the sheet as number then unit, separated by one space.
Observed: 11.8 mm
